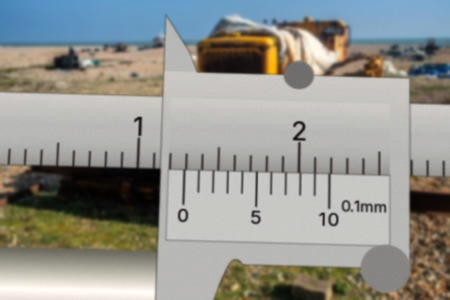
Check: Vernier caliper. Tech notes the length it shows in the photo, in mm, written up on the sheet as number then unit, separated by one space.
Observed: 12.9 mm
